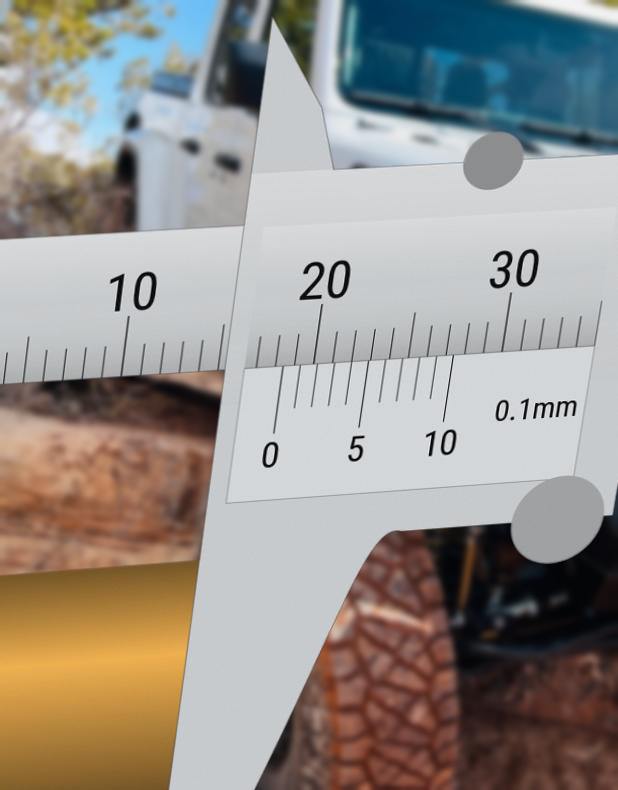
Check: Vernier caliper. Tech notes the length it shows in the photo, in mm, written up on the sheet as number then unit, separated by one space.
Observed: 18.4 mm
